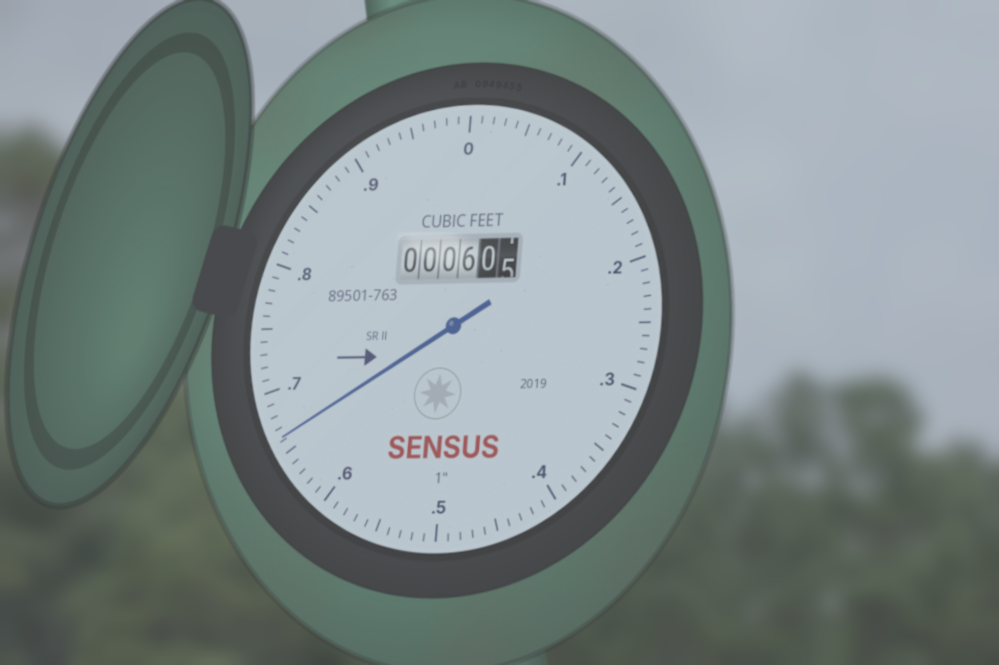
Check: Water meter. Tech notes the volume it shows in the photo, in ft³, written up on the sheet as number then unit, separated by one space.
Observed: 604.66 ft³
